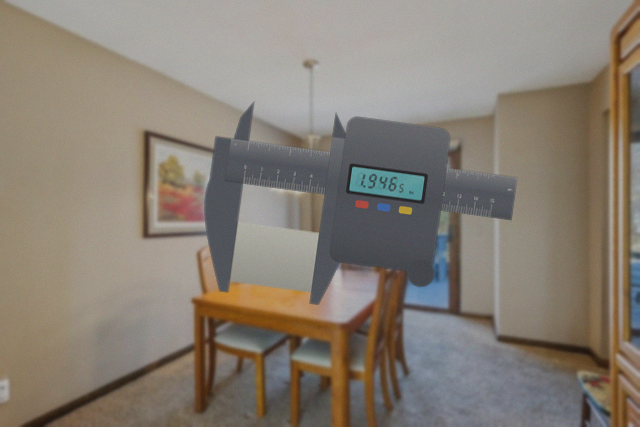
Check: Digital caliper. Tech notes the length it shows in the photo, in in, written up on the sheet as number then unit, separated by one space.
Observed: 1.9465 in
